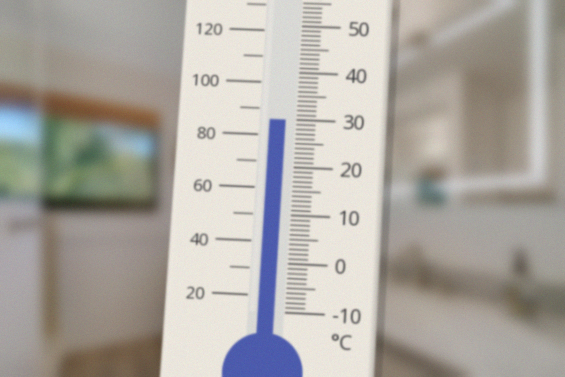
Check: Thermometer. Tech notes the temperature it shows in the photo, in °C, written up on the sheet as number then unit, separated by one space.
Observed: 30 °C
